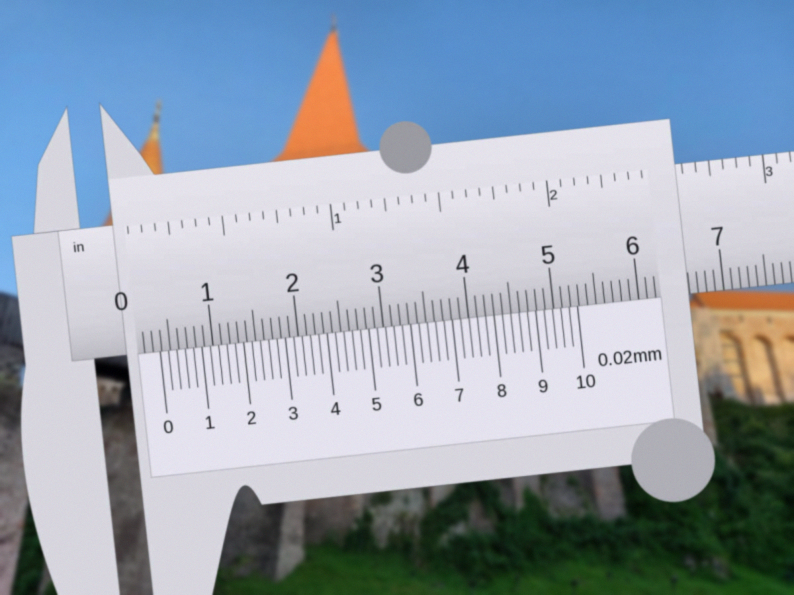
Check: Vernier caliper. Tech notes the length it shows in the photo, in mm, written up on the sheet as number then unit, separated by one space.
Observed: 3.8 mm
